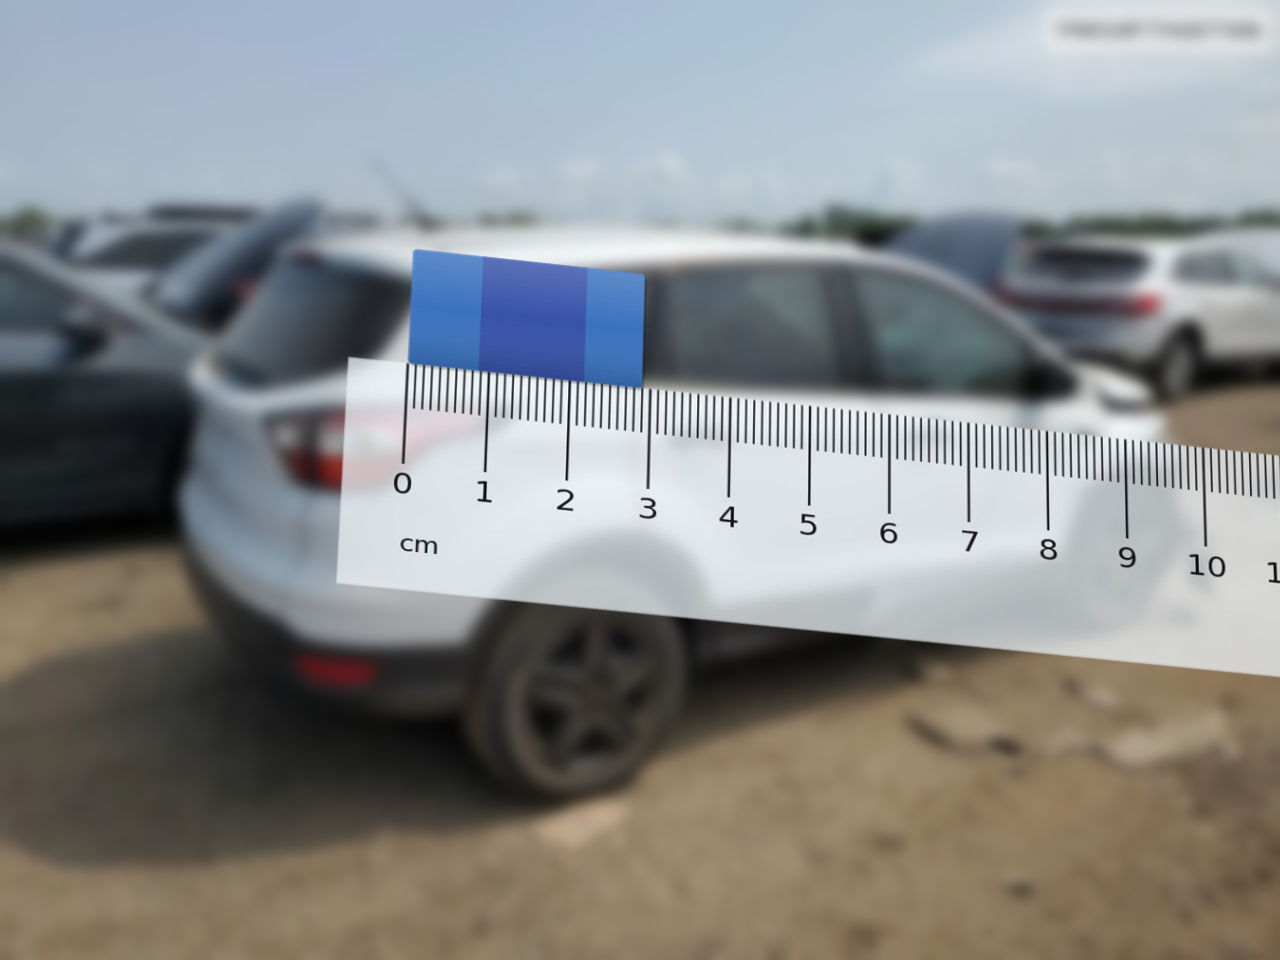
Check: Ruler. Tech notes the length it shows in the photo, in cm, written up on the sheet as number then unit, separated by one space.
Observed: 2.9 cm
